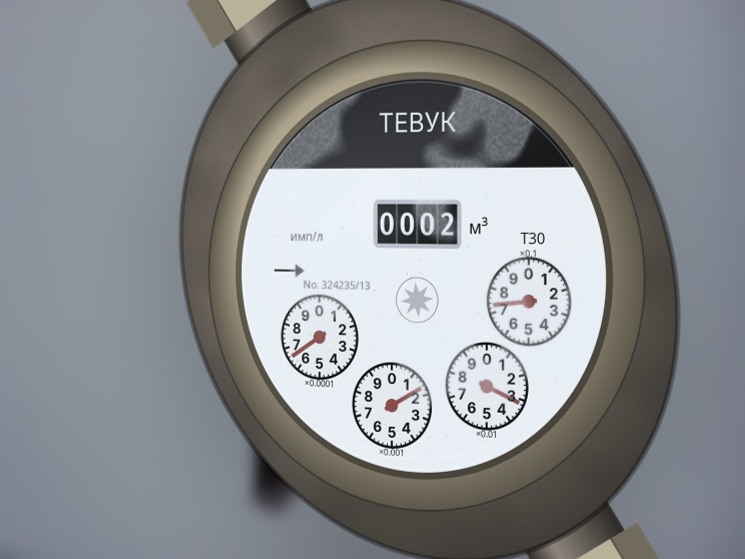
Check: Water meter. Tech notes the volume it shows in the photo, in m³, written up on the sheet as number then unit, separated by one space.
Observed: 2.7316 m³
